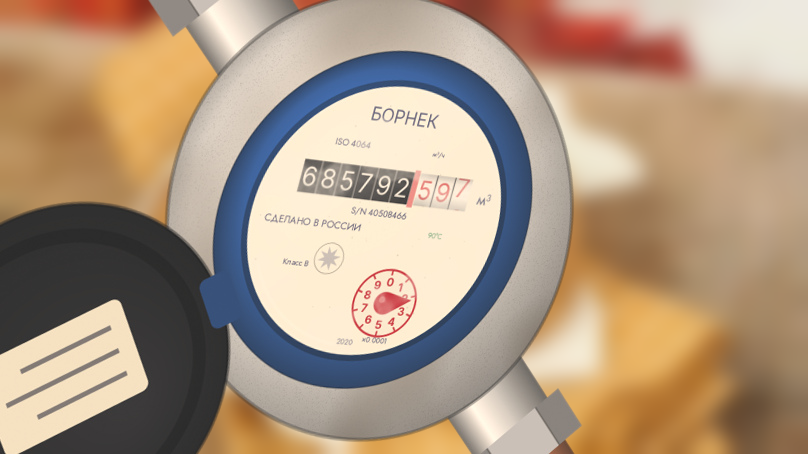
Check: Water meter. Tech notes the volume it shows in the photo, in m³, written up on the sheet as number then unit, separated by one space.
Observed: 685792.5972 m³
